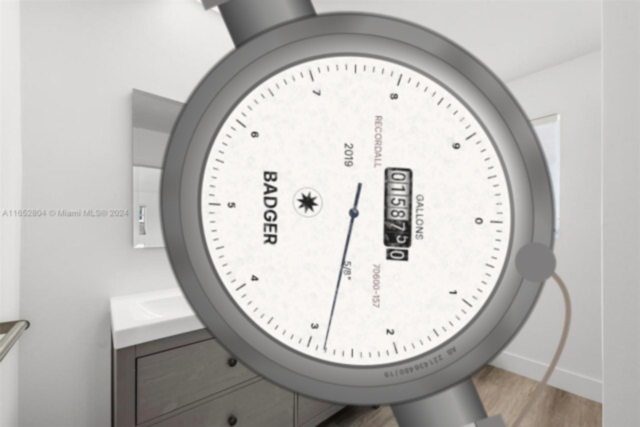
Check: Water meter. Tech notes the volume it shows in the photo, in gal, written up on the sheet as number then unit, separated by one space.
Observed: 158752.8 gal
